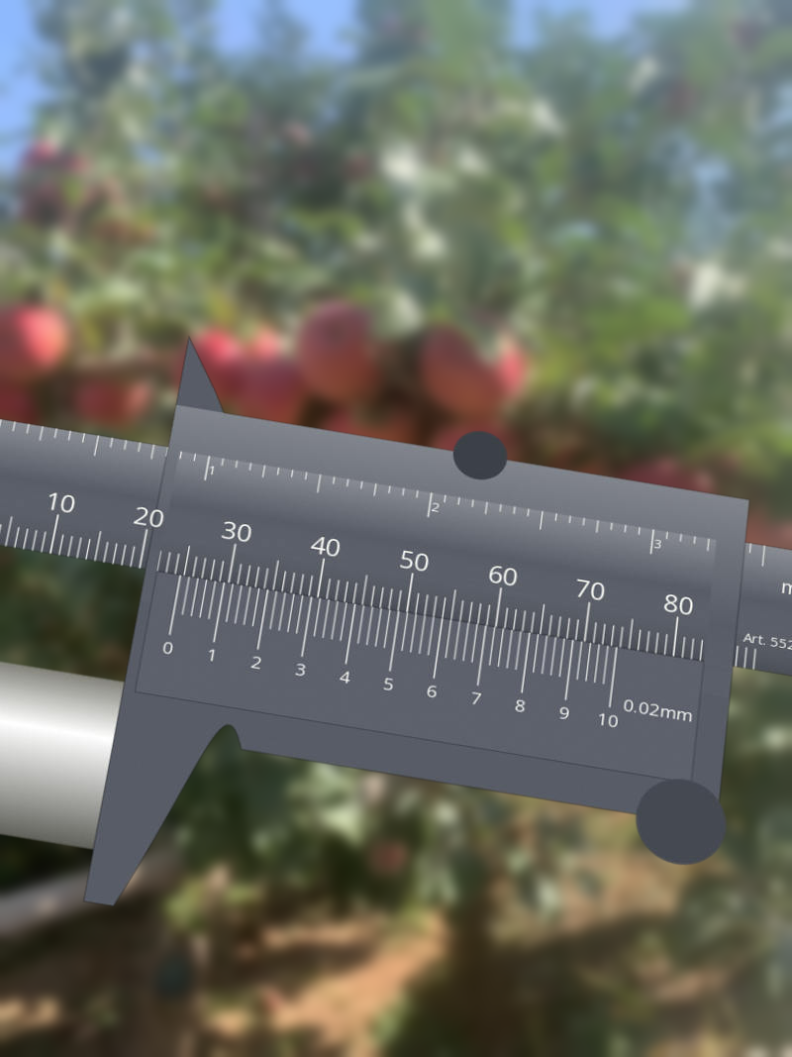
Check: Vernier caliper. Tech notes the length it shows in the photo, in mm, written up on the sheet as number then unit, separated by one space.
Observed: 24.6 mm
